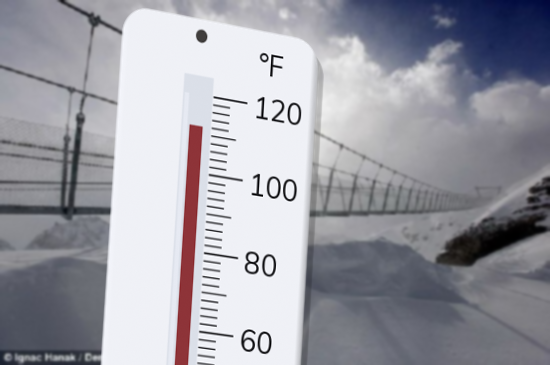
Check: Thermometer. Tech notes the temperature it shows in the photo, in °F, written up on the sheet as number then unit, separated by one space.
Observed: 112 °F
